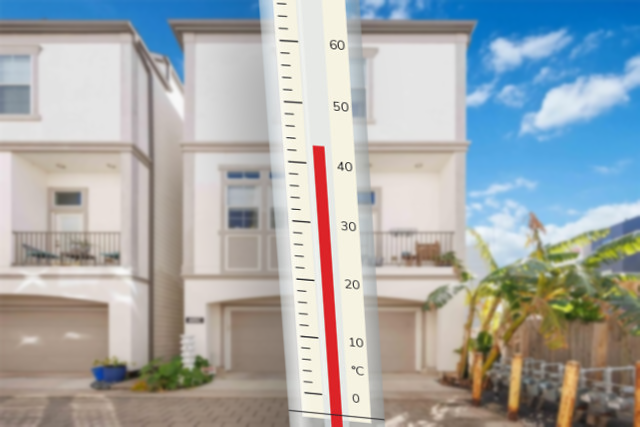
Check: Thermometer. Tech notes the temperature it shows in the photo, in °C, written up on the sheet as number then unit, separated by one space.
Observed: 43 °C
